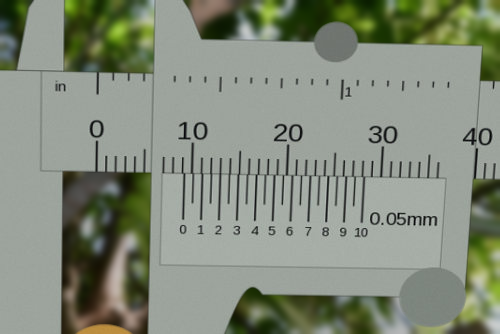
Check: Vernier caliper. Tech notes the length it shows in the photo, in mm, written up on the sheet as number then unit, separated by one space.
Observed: 9.2 mm
